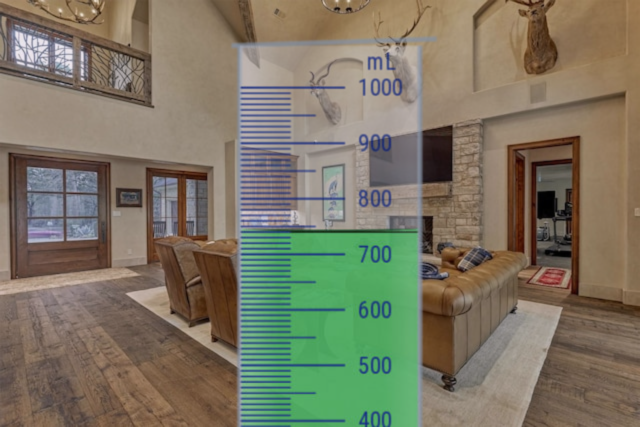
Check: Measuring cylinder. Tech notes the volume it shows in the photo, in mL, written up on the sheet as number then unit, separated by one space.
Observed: 740 mL
